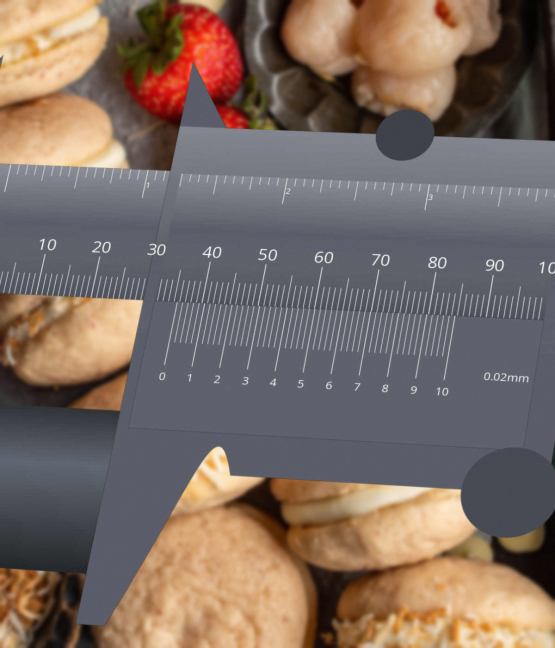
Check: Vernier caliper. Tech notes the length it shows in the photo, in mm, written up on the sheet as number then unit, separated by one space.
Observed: 35.6 mm
